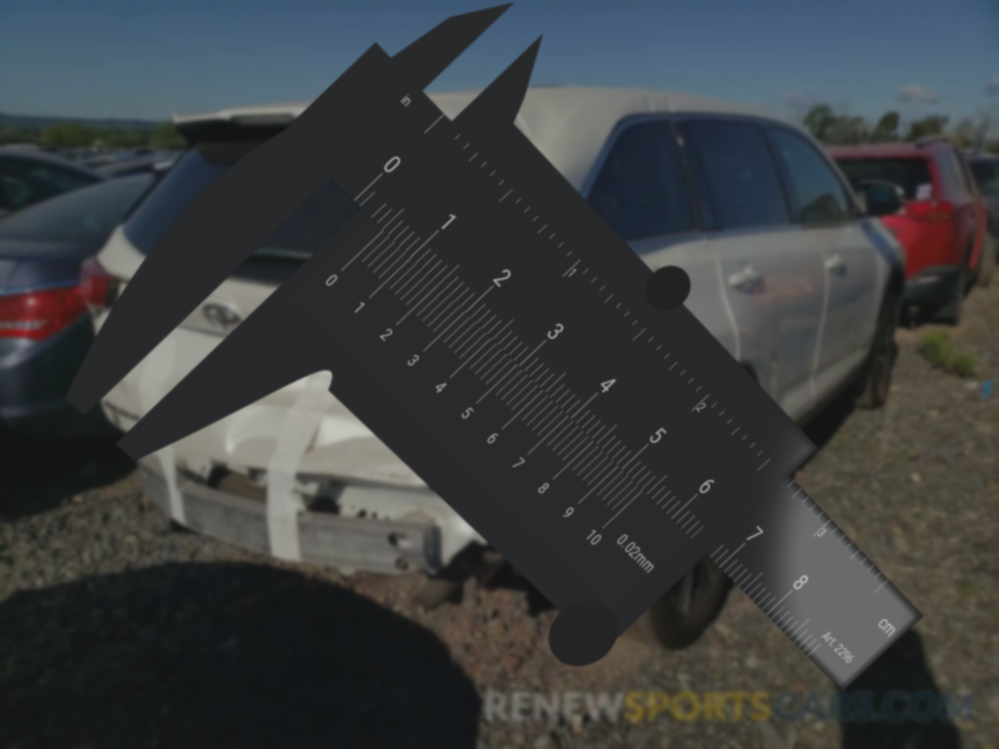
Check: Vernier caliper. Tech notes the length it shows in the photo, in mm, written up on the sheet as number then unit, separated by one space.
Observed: 5.2 mm
